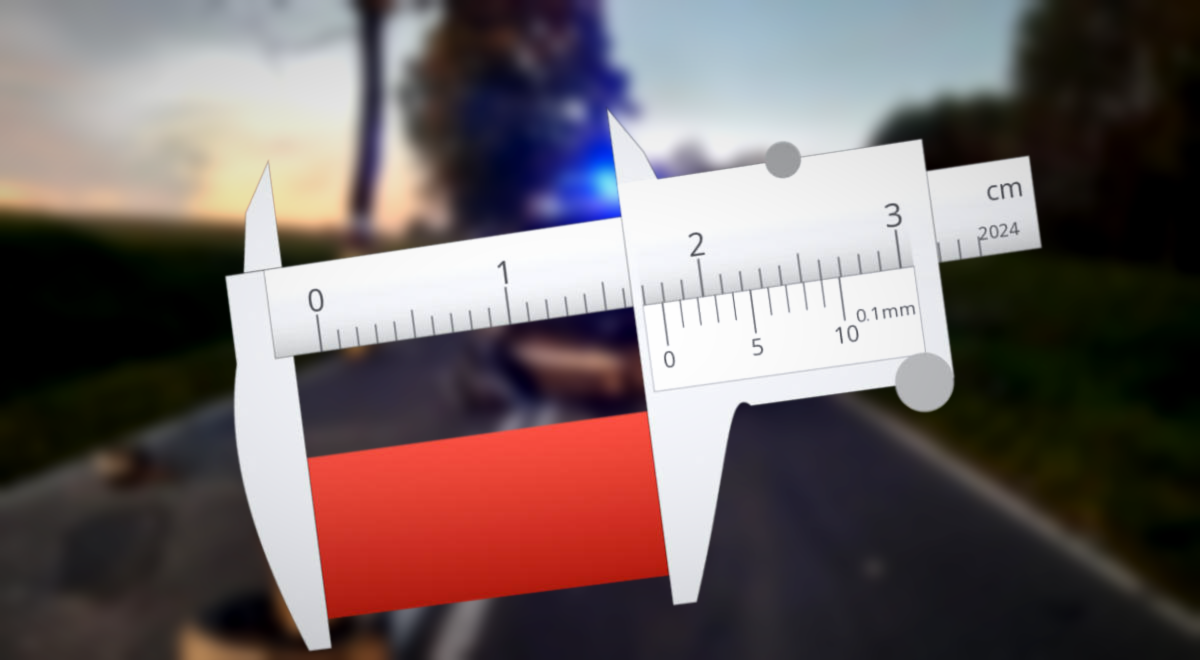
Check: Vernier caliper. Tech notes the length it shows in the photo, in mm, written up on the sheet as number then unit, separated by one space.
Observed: 17.9 mm
